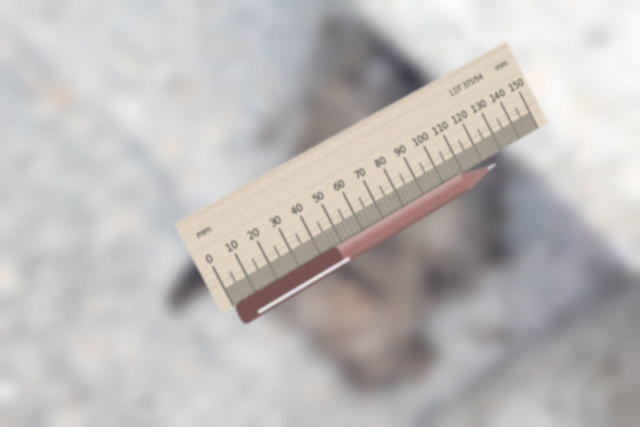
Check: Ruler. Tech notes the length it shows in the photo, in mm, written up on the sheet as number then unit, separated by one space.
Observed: 125 mm
